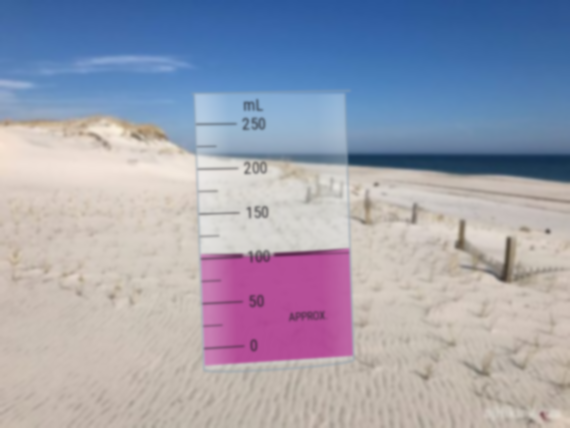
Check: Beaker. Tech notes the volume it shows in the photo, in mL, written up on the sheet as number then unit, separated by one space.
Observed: 100 mL
